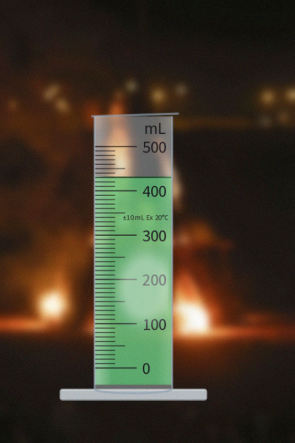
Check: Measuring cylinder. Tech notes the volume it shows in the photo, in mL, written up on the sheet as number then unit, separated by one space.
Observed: 430 mL
